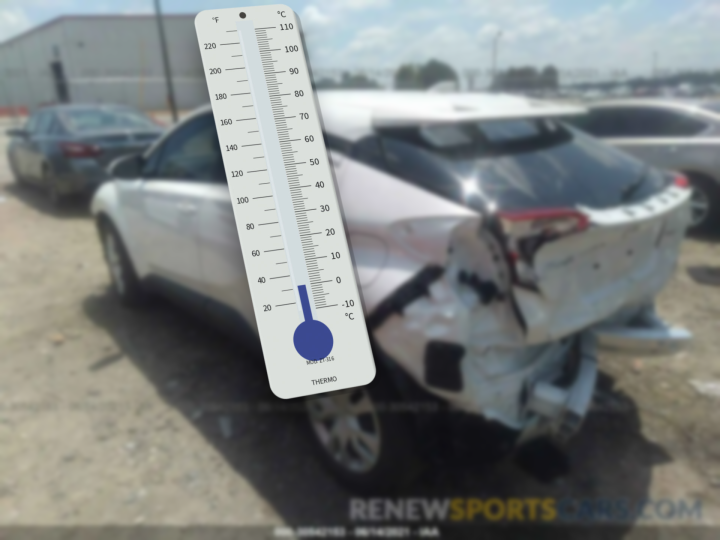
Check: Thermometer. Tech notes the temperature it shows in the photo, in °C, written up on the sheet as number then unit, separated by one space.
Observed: 0 °C
